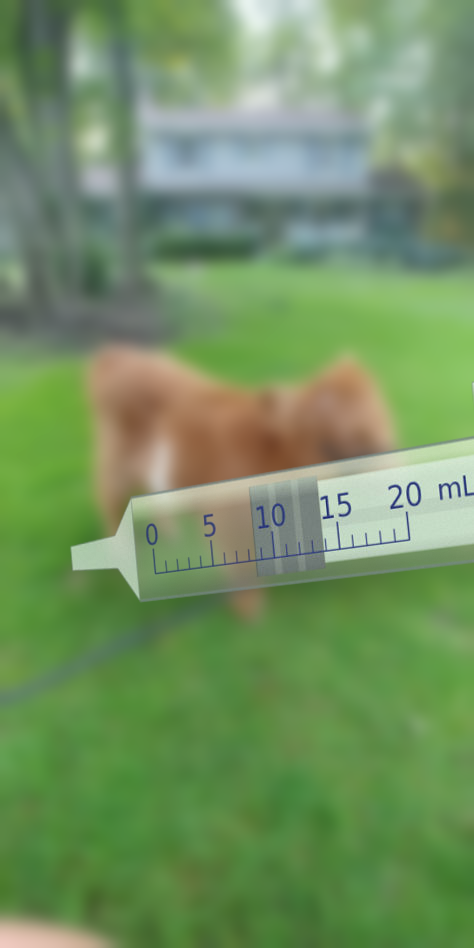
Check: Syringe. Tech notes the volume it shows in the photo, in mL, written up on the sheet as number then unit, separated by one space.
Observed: 8.5 mL
